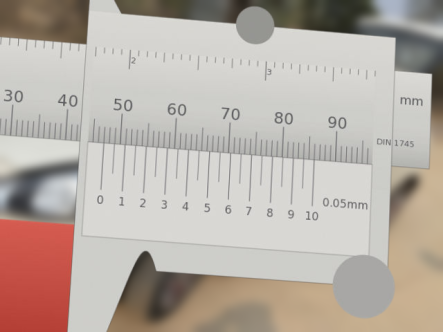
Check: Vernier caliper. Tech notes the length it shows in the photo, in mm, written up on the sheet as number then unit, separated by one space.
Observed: 47.0 mm
